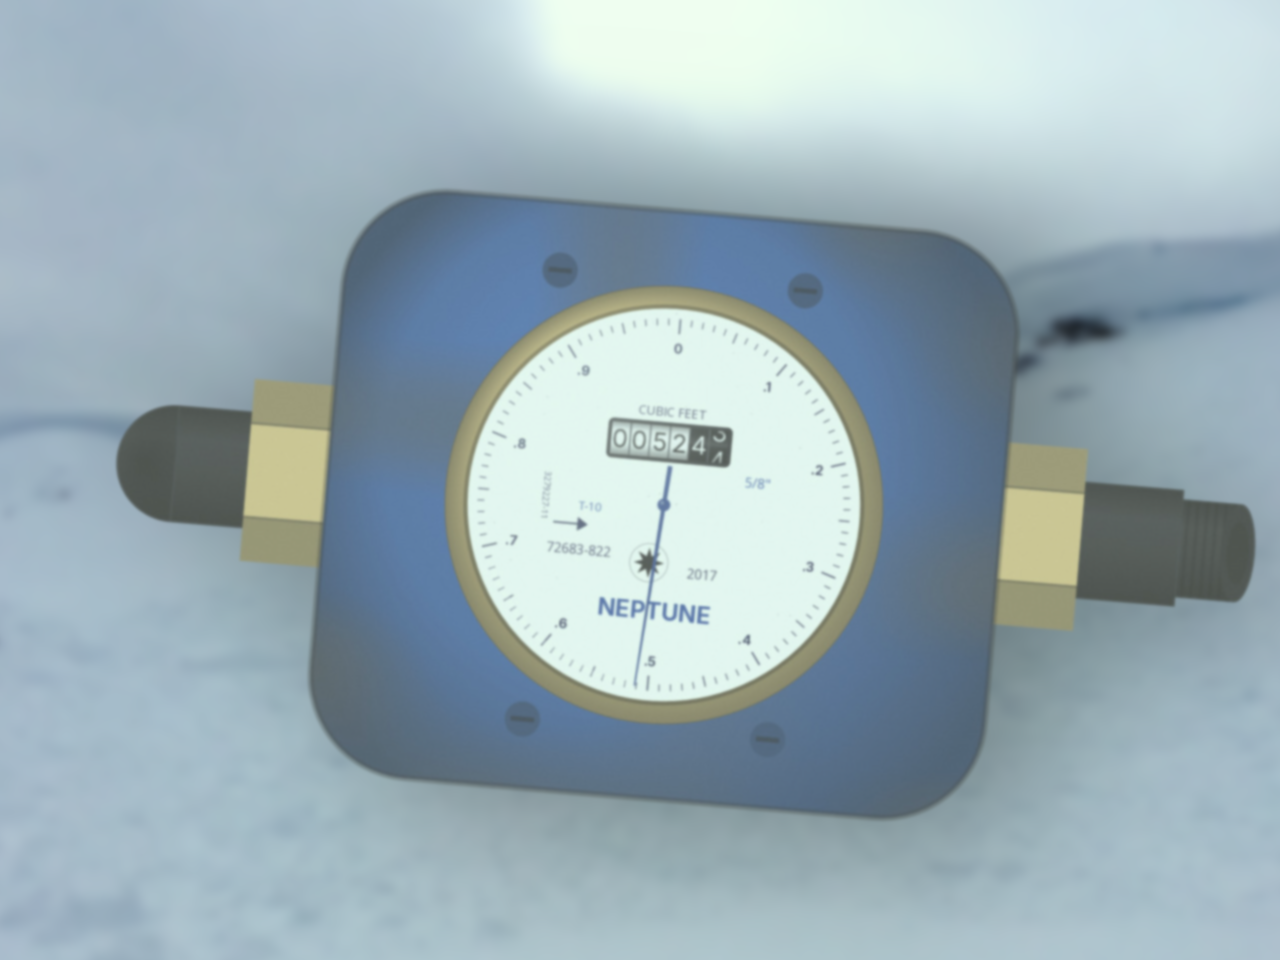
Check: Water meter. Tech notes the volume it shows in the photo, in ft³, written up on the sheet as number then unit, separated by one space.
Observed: 5243.51 ft³
